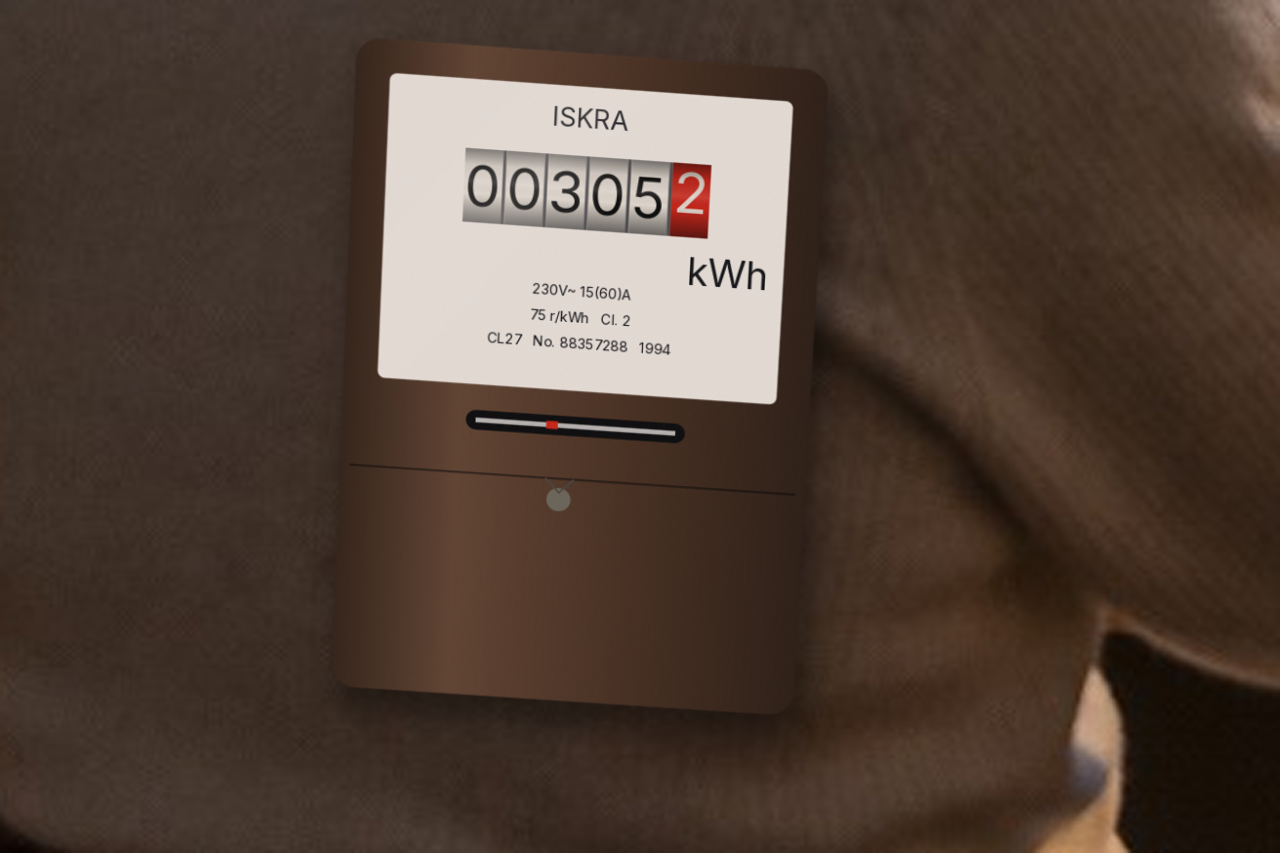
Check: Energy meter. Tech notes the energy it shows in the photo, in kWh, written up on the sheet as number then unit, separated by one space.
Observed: 305.2 kWh
